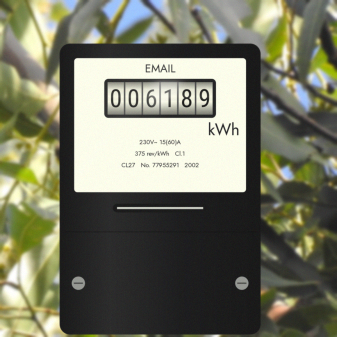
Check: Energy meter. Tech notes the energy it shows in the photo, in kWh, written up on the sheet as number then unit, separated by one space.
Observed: 6189 kWh
